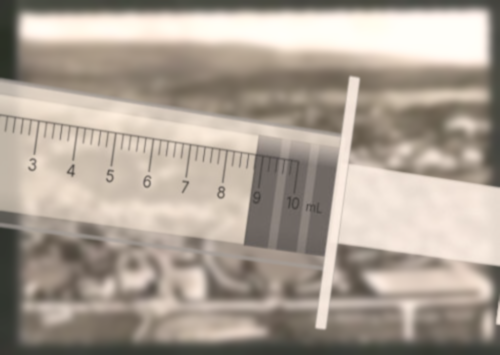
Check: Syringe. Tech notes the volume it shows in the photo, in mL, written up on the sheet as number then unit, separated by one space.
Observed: 8.8 mL
